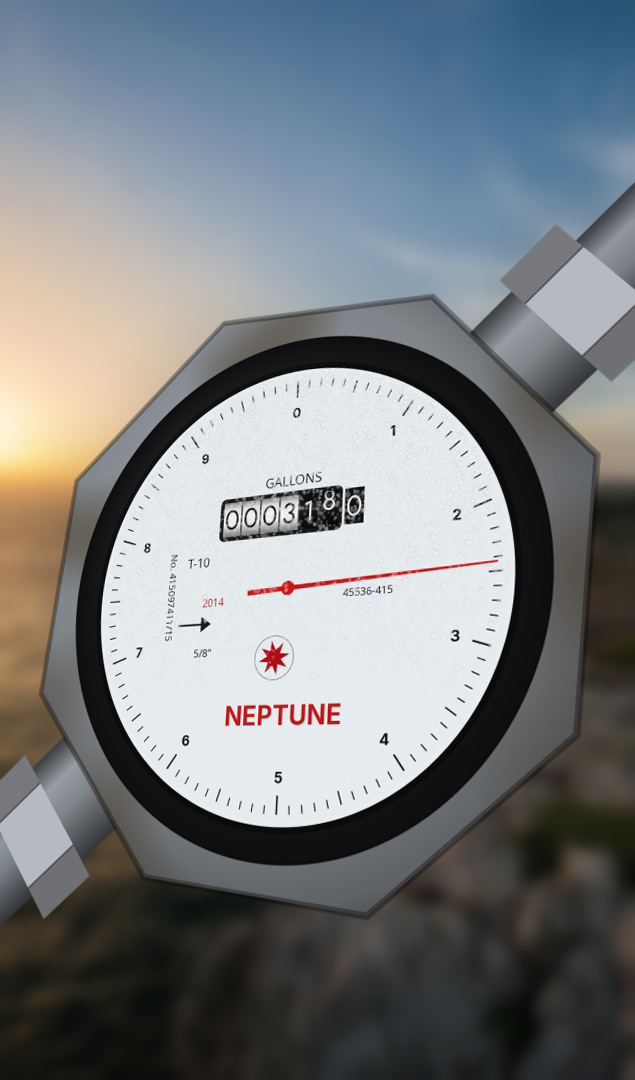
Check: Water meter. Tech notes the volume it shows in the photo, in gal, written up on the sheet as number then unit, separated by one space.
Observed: 3182.4 gal
